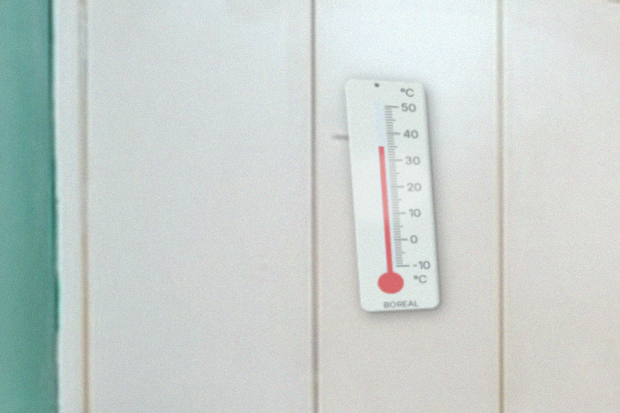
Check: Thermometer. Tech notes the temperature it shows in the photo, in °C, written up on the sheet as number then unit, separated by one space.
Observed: 35 °C
